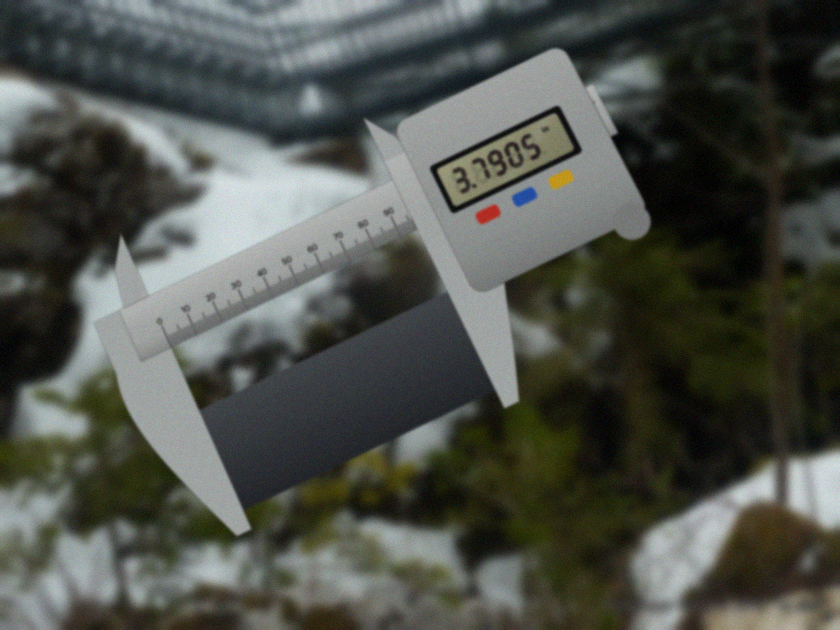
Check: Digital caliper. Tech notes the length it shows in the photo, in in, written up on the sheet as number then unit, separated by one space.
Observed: 3.7905 in
